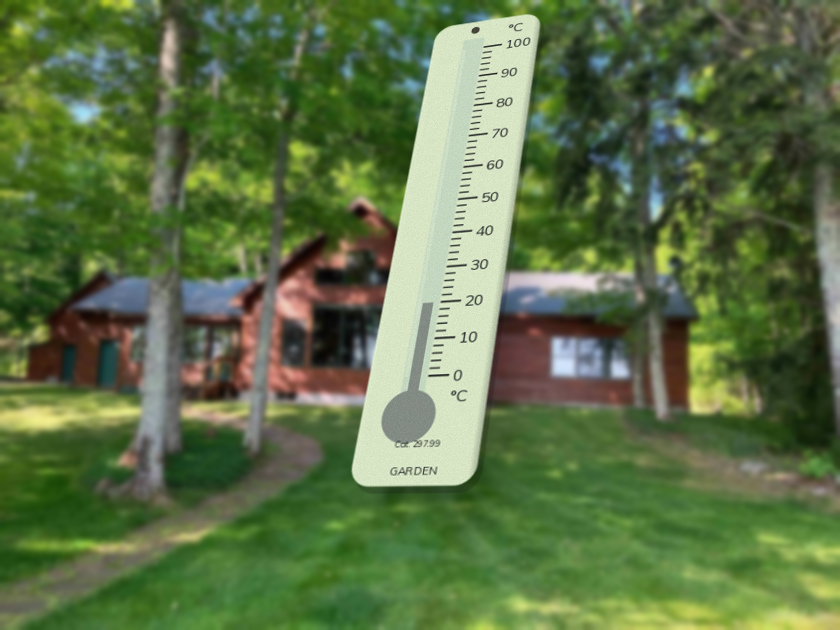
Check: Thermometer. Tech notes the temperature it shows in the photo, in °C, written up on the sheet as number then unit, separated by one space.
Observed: 20 °C
